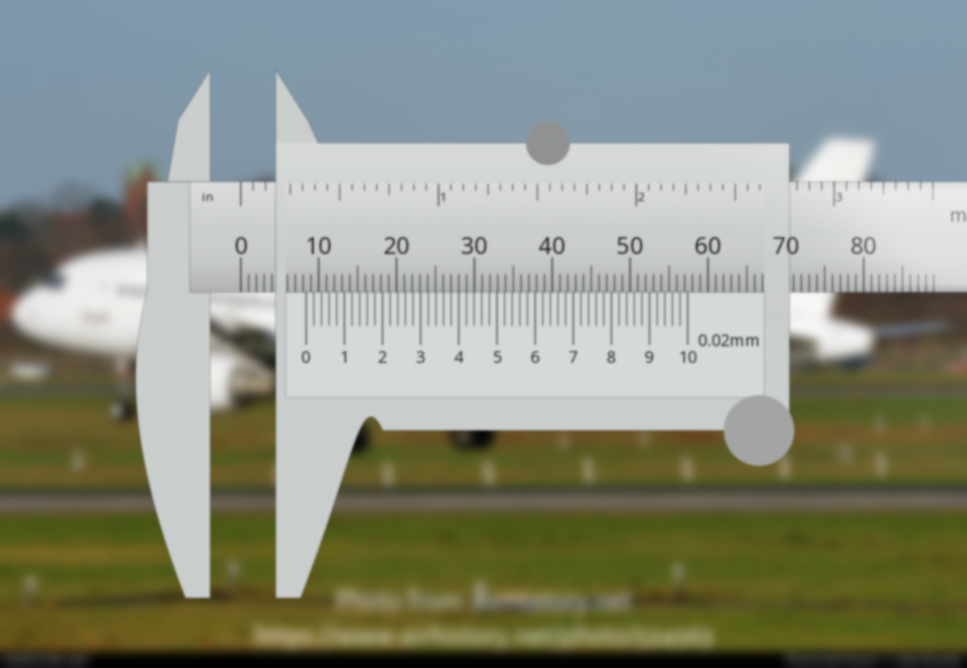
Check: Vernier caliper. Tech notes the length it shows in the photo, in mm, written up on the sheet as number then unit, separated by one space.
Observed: 8.4 mm
